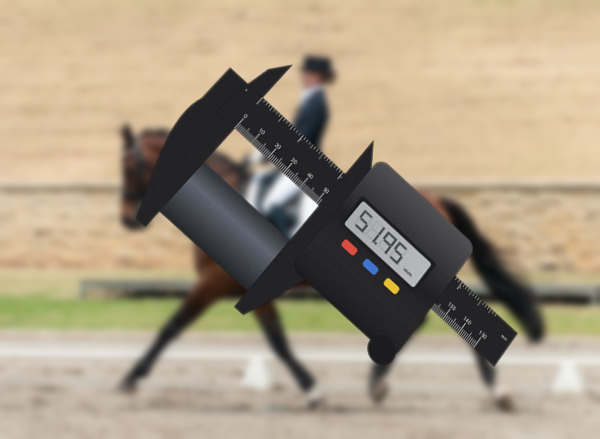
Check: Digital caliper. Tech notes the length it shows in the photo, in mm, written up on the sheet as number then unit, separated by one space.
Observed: 51.95 mm
